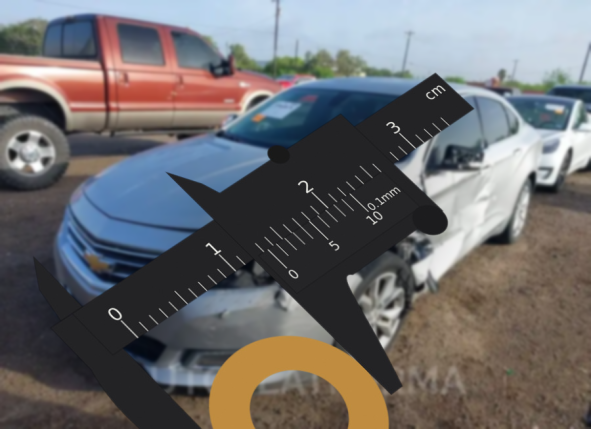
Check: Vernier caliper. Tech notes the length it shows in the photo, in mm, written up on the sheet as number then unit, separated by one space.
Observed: 13.4 mm
